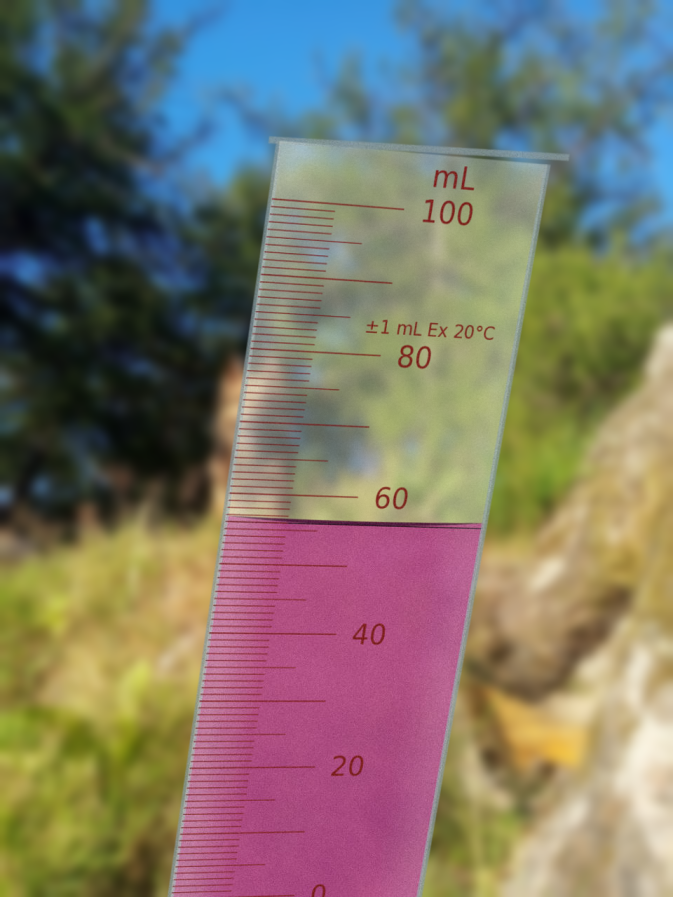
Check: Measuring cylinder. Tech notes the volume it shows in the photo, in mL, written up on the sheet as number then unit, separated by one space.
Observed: 56 mL
